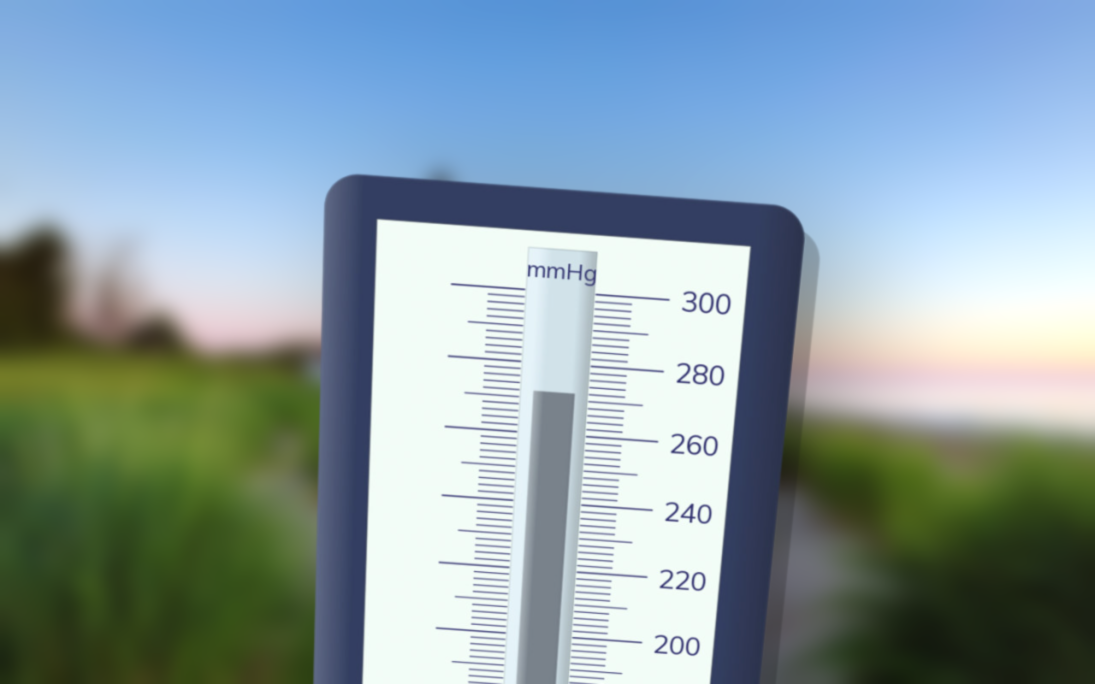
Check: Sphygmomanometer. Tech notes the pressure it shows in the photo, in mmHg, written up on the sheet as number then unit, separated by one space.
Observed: 272 mmHg
